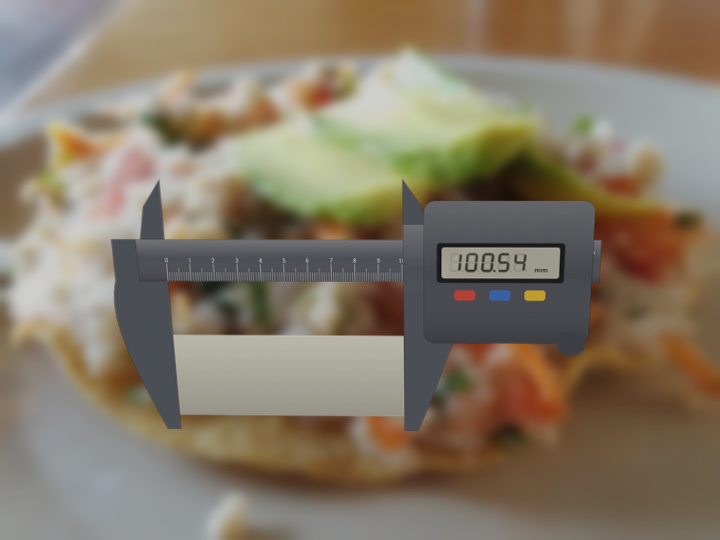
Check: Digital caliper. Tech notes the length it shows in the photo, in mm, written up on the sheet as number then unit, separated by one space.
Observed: 100.54 mm
